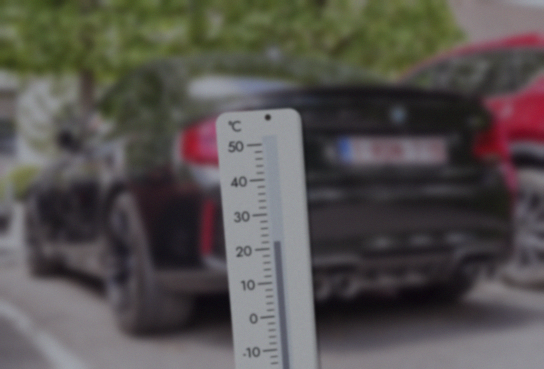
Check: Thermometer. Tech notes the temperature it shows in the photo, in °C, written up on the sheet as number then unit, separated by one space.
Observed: 22 °C
